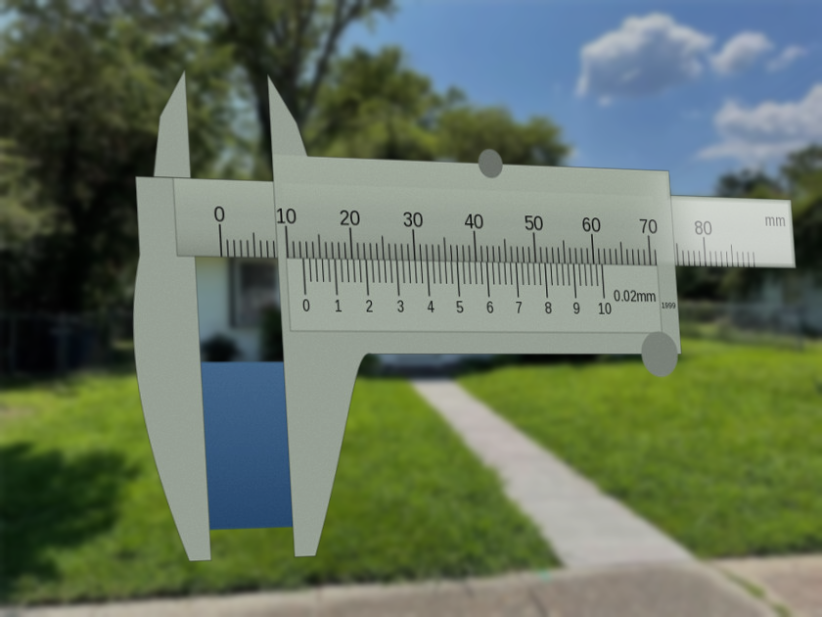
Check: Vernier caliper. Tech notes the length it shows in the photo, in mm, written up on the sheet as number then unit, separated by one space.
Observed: 12.4 mm
